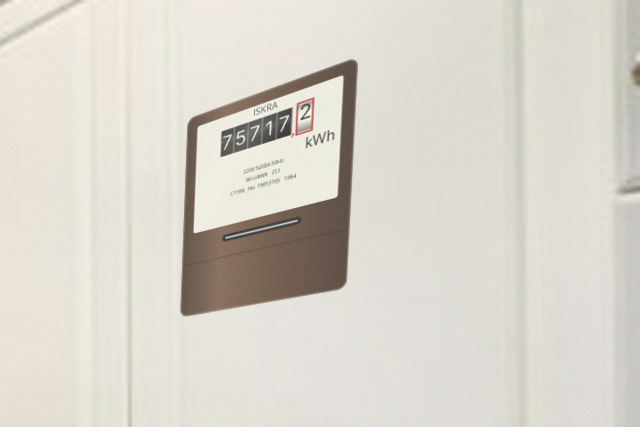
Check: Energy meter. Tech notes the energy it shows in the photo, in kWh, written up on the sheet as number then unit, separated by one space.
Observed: 75717.2 kWh
